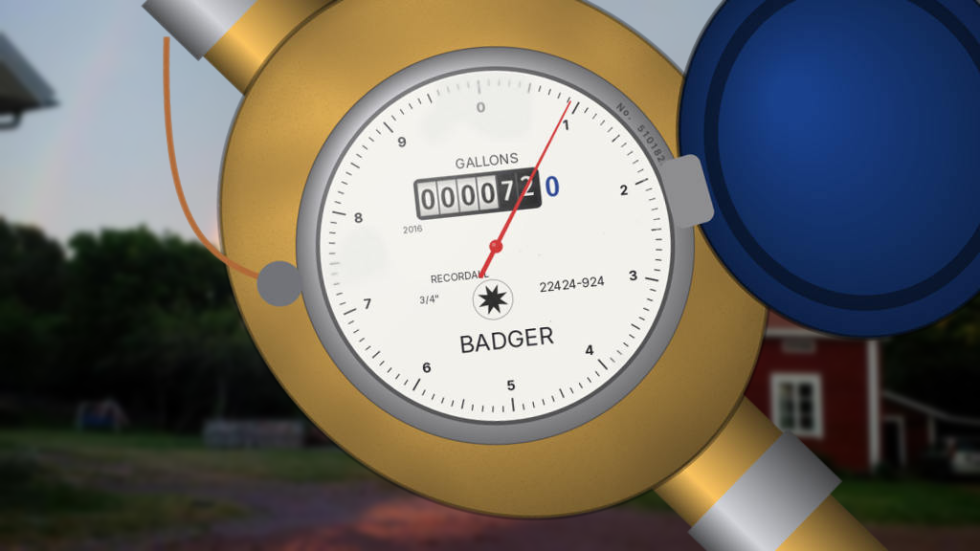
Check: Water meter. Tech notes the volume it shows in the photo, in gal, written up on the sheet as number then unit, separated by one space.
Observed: 720.9 gal
